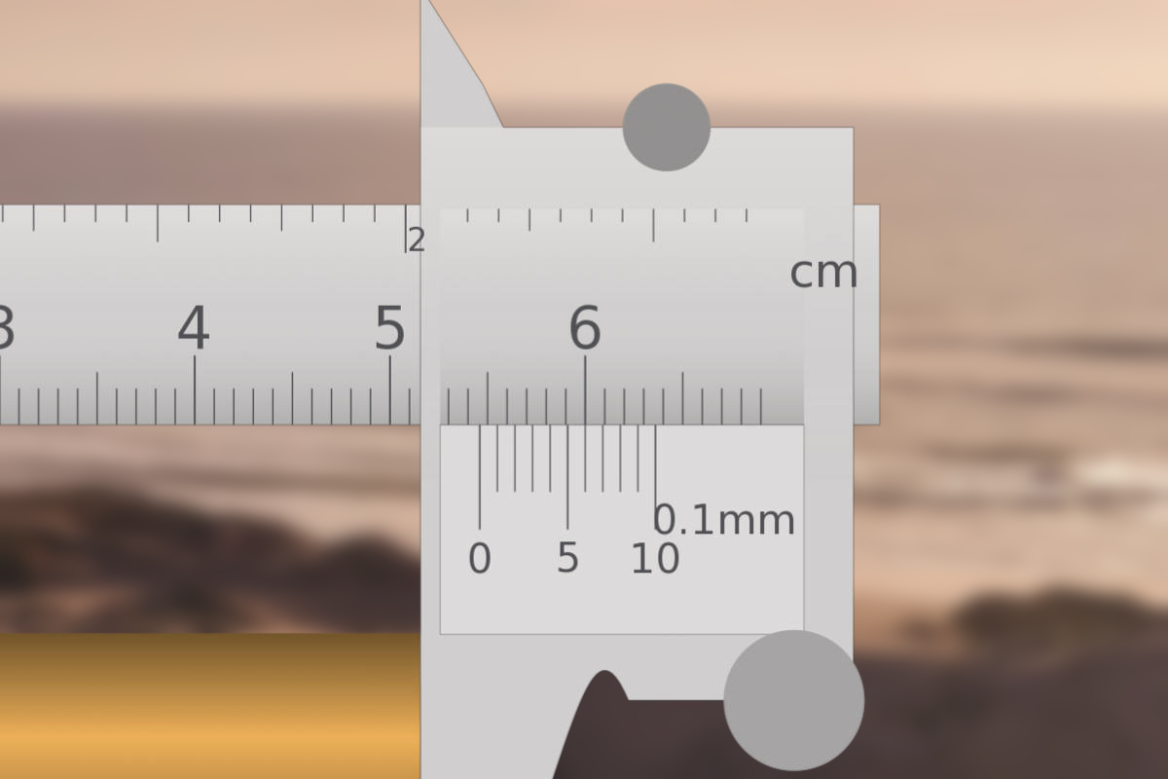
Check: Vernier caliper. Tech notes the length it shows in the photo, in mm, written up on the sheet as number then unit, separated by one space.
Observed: 54.6 mm
